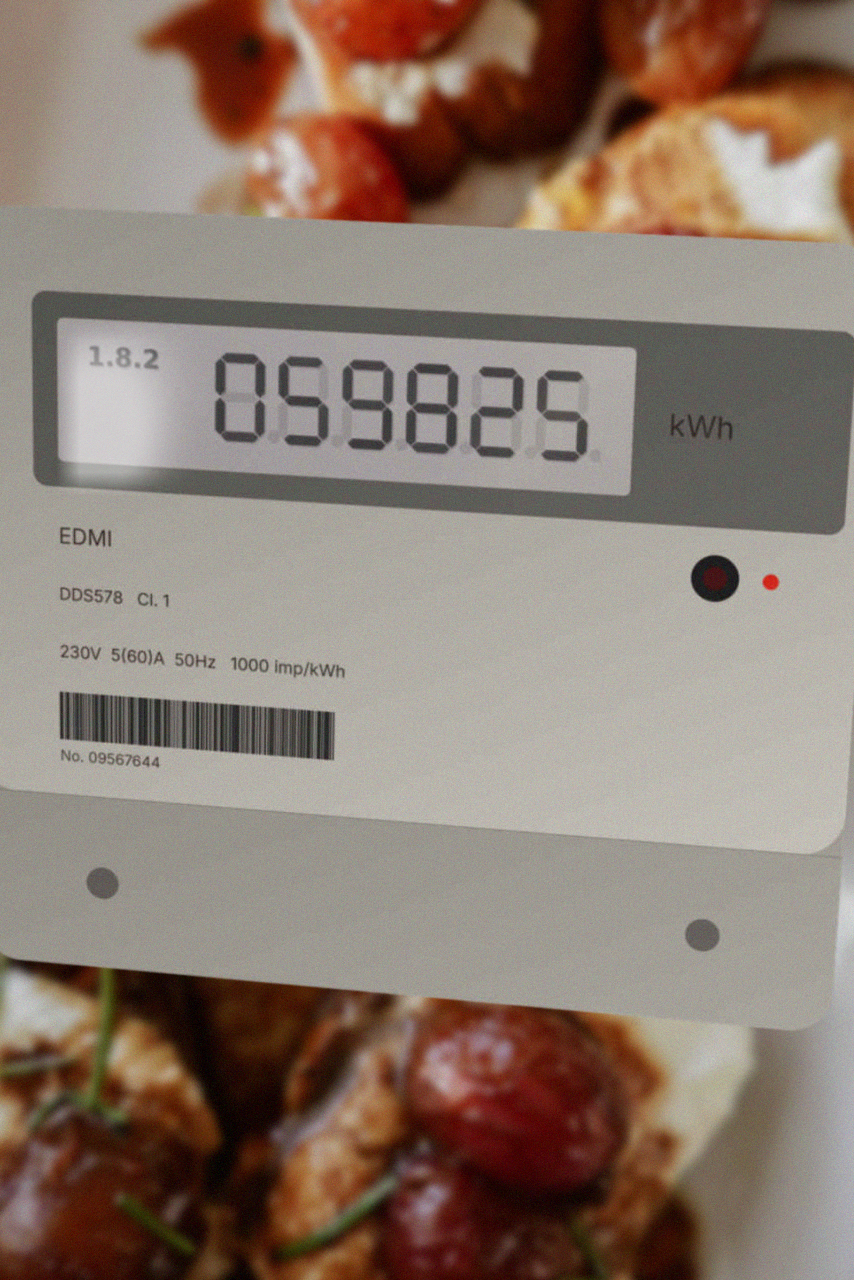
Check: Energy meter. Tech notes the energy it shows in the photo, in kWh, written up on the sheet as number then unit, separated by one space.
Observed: 59825 kWh
